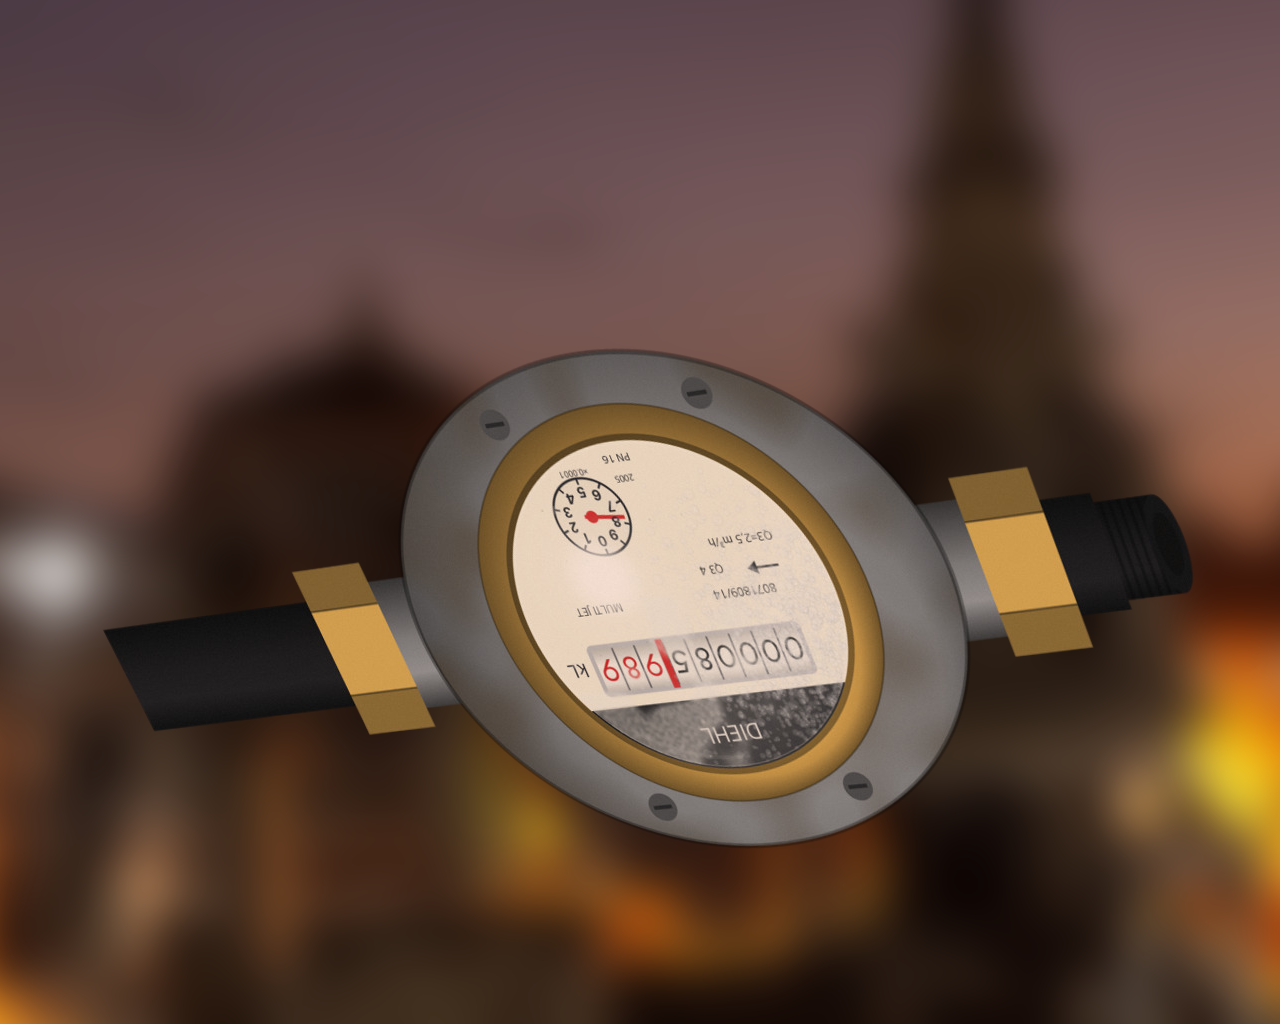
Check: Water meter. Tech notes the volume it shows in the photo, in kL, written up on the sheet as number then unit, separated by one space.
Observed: 85.9897 kL
